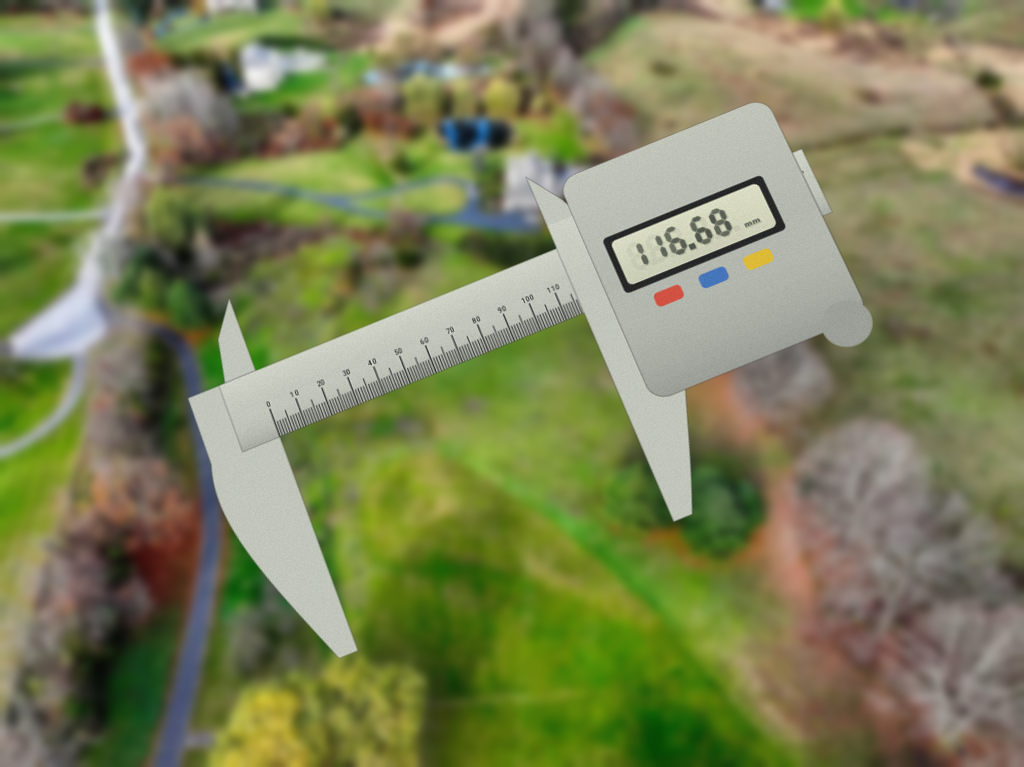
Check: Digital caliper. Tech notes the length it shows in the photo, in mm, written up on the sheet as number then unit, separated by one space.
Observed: 116.68 mm
